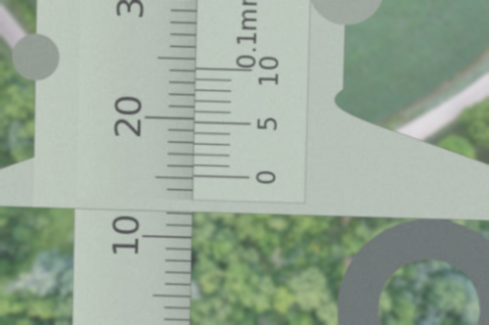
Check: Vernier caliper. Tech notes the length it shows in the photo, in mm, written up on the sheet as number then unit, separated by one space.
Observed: 15.2 mm
